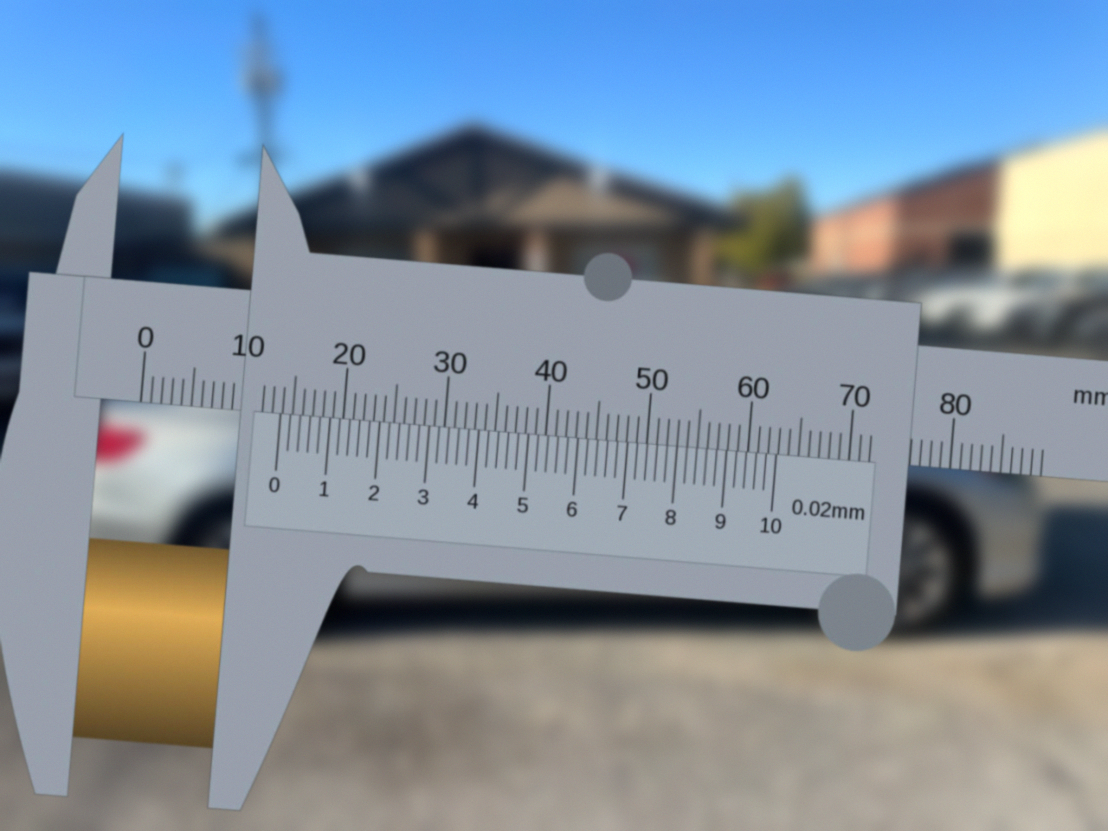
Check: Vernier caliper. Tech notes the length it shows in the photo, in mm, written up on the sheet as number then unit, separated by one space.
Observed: 13.8 mm
